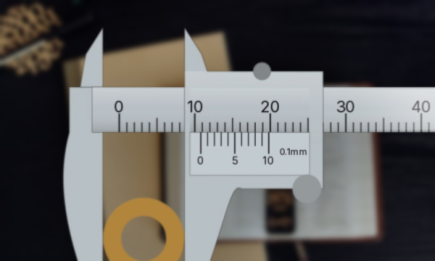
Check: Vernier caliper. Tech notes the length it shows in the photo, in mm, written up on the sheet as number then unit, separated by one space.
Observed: 10.8 mm
